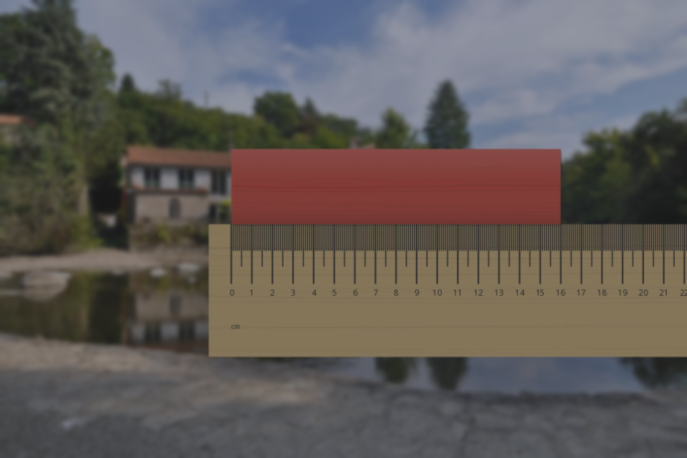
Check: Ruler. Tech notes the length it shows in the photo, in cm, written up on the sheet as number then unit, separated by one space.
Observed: 16 cm
